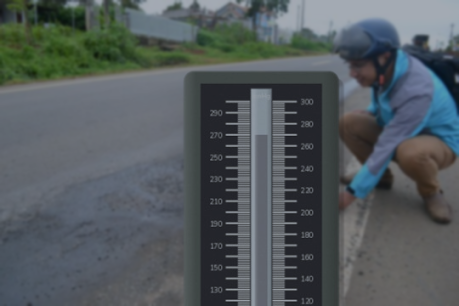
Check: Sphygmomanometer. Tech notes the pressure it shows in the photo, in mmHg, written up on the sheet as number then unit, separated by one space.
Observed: 270 mmHg
